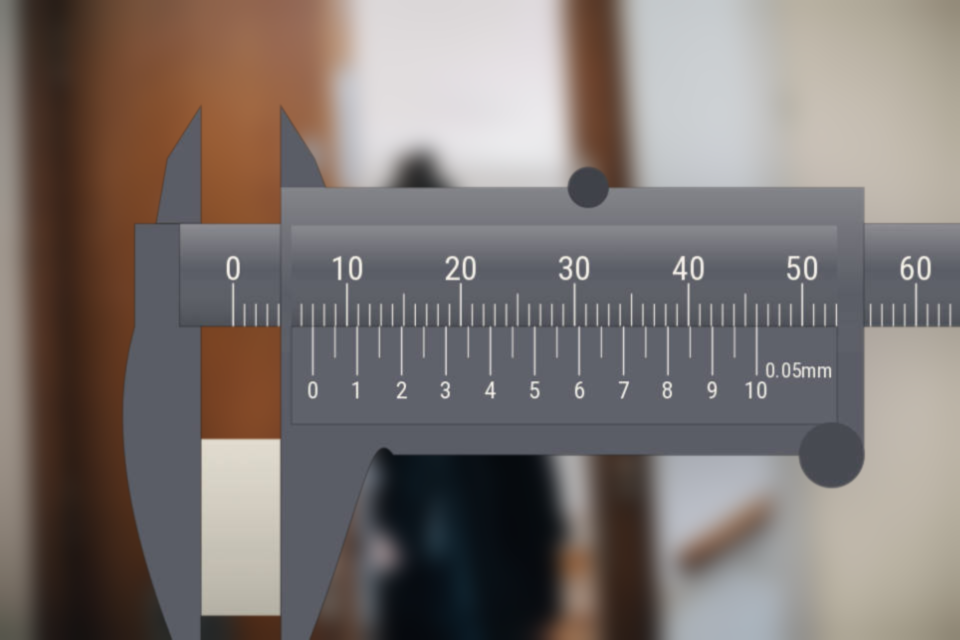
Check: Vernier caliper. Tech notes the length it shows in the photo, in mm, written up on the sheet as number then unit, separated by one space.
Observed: 7.0 mm
